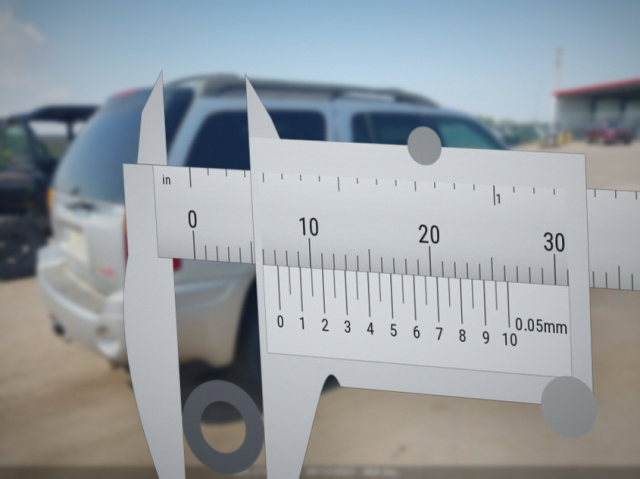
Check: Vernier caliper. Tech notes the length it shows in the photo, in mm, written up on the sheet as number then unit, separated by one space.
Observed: 7.2 mm
